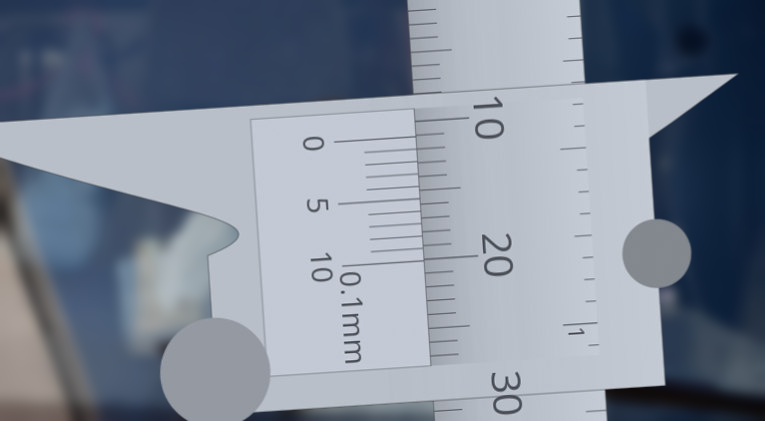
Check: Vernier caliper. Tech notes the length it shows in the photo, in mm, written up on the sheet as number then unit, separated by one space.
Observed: 11.1 mm
